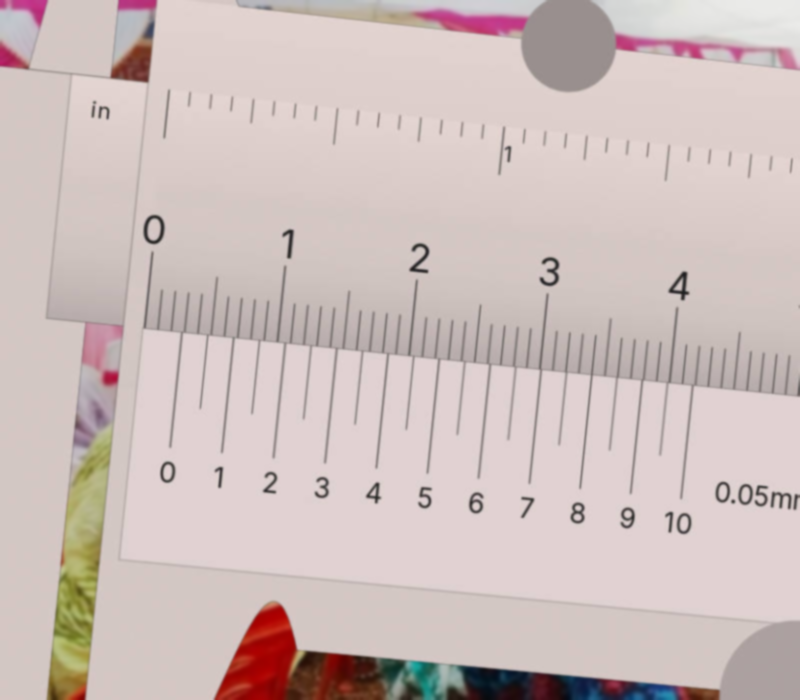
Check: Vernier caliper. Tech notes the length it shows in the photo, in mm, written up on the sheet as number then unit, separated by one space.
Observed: 2.8 mm
